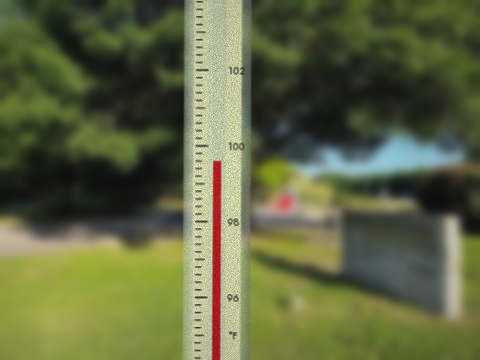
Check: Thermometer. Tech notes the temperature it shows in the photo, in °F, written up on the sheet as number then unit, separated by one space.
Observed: 99.6 °F
